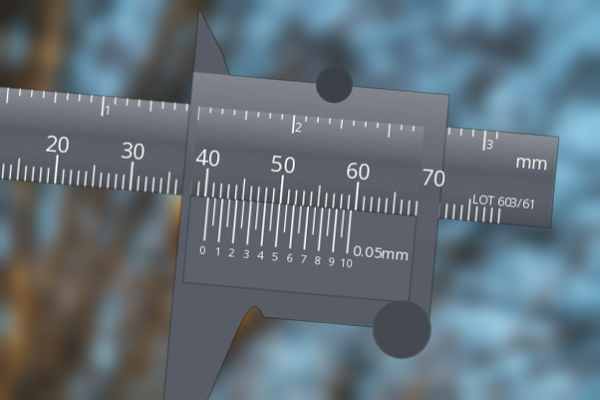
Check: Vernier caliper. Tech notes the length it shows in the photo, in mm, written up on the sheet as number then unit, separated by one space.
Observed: 40.4 mm
